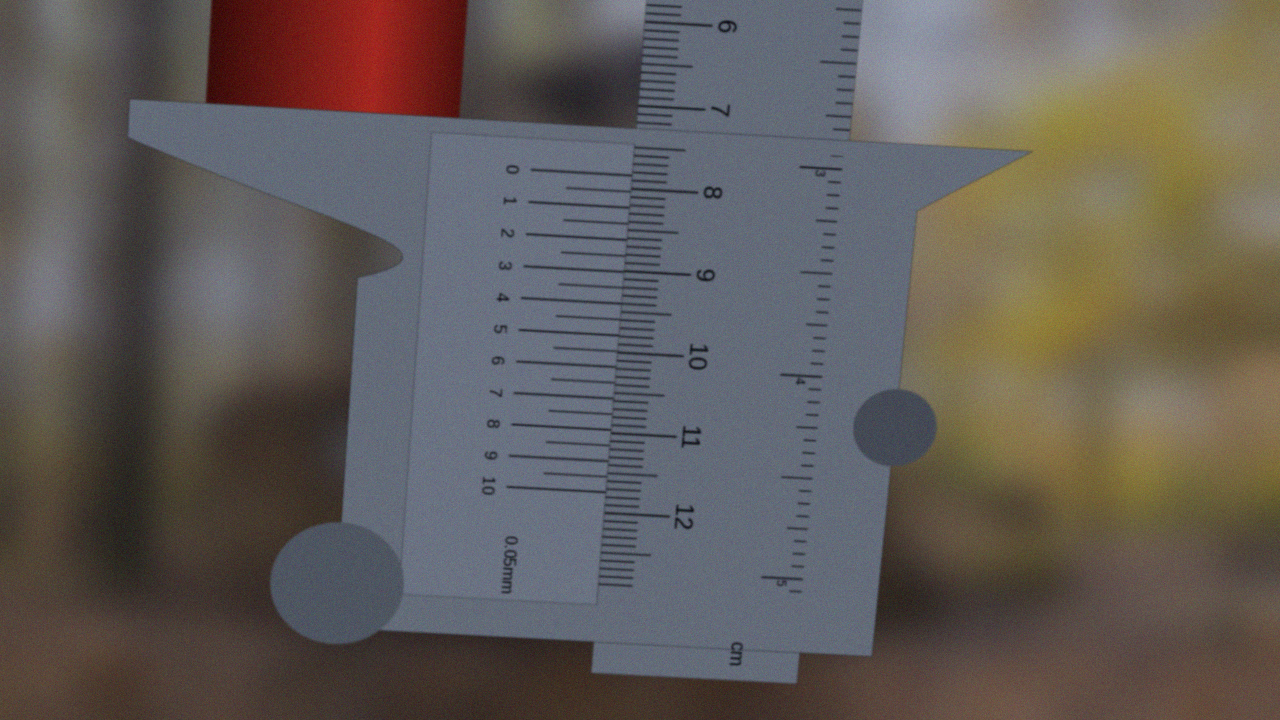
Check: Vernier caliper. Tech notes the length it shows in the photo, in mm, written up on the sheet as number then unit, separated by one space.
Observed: 78.4 mm
